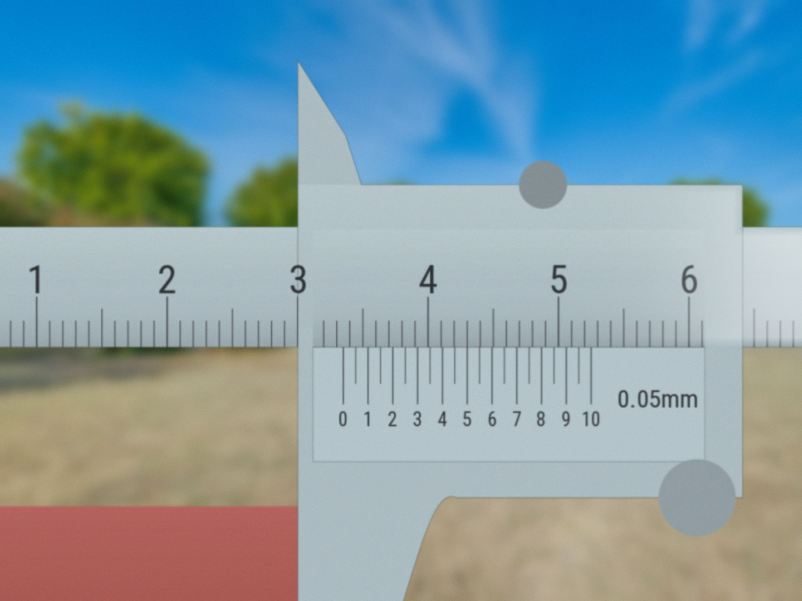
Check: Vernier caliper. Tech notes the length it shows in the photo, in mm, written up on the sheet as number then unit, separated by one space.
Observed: 33.5 mm
